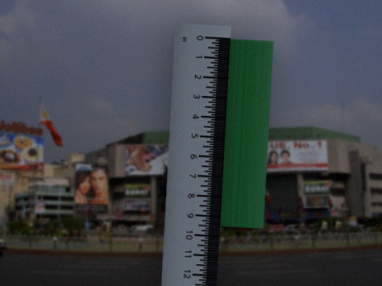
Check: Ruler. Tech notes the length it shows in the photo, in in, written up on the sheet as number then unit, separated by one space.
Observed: 9.5 in
